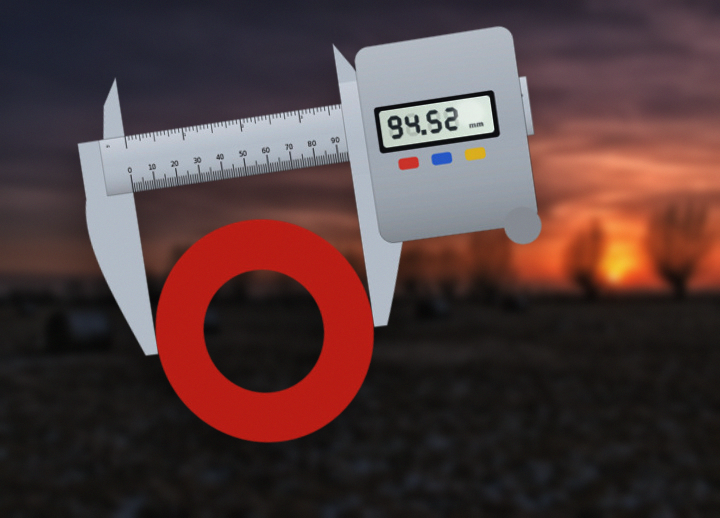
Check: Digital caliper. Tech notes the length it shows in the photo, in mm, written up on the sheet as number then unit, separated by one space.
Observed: 94.52 mm
